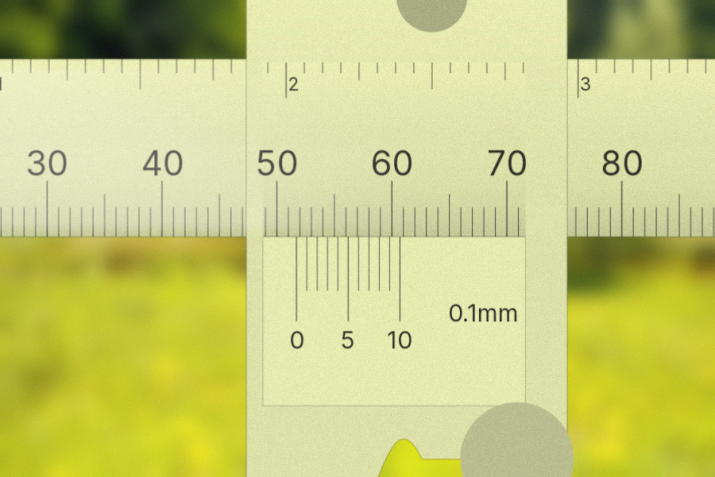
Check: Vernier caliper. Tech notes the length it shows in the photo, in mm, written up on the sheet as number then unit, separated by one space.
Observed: 51.7 mm
